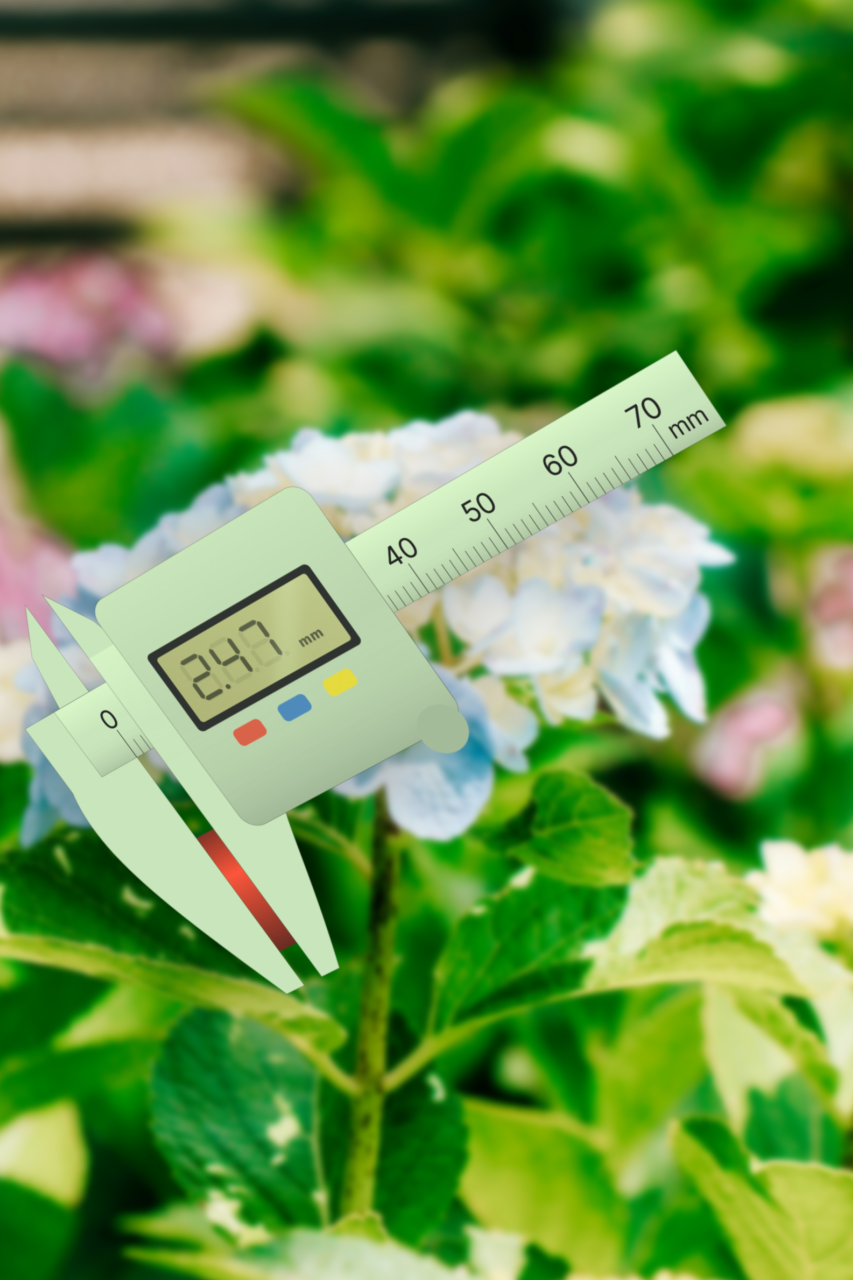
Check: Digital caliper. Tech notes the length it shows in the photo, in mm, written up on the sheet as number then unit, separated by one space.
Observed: 2.47 mm
